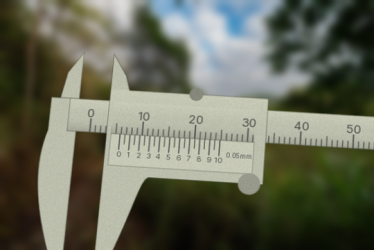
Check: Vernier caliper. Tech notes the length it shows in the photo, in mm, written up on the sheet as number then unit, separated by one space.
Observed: 5.8 mm
